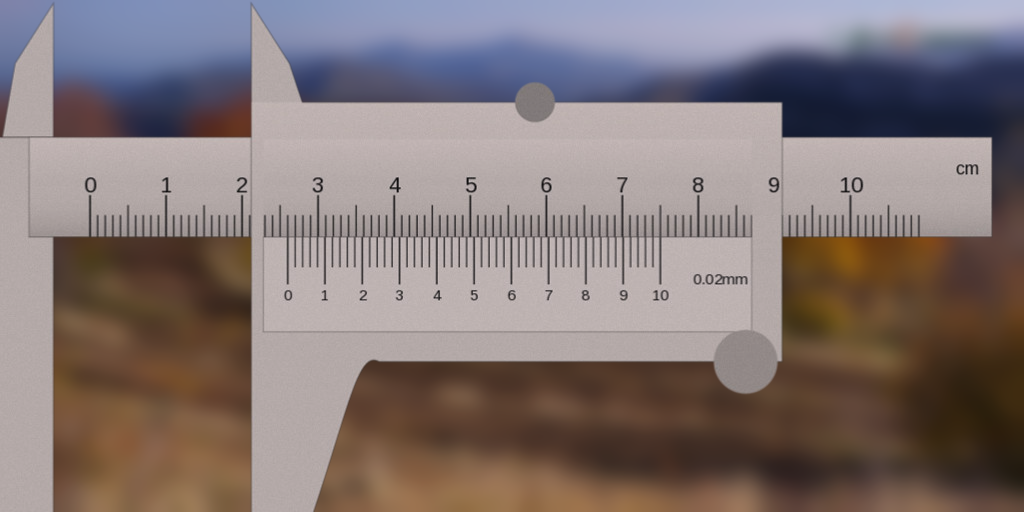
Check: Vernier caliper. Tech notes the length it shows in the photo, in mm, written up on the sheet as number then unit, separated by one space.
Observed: 26.0 mm
